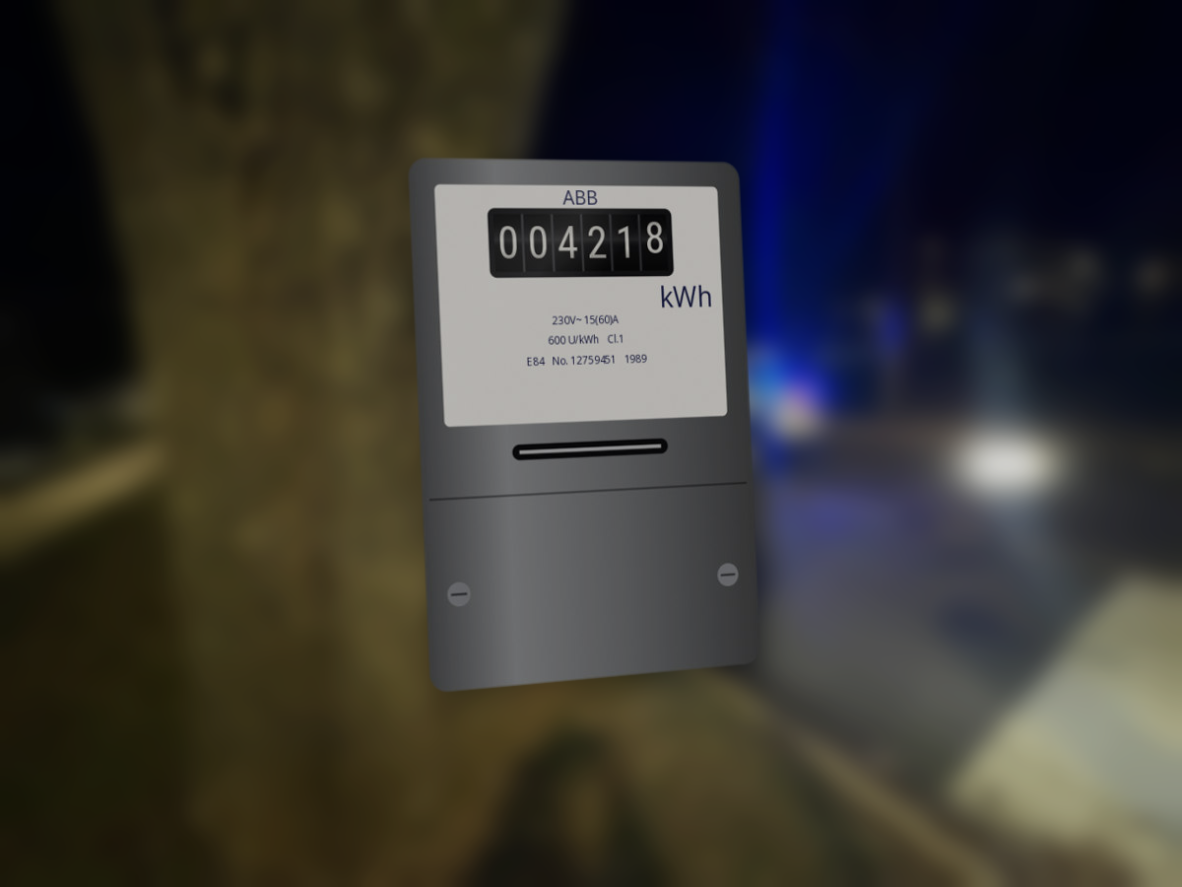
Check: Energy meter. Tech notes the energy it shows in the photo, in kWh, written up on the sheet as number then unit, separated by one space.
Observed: 4218 kWh
